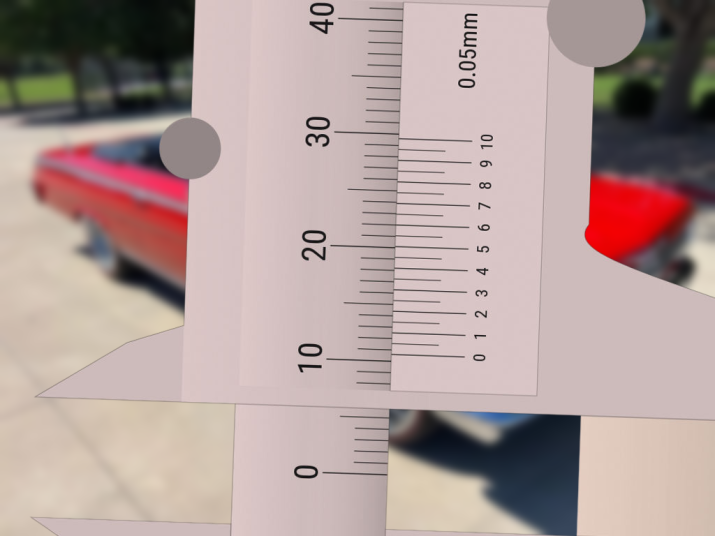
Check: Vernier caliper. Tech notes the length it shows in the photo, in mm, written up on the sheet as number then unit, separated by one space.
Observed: 10.6 mm
